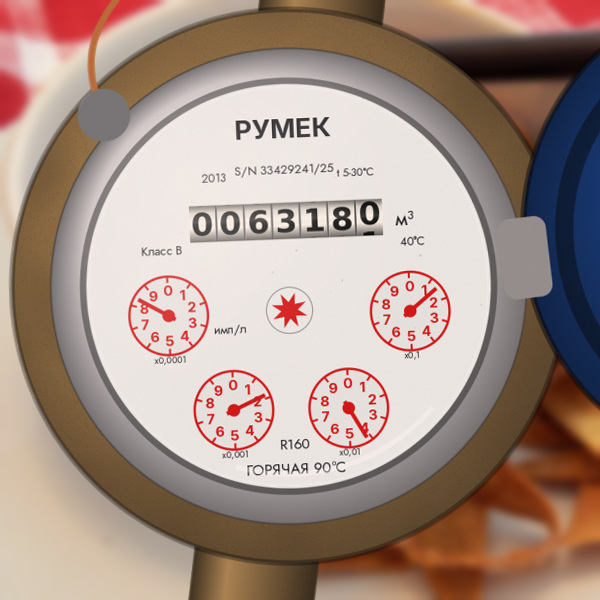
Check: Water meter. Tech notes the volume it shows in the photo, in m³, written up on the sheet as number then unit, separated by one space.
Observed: 63180.1418 m³
